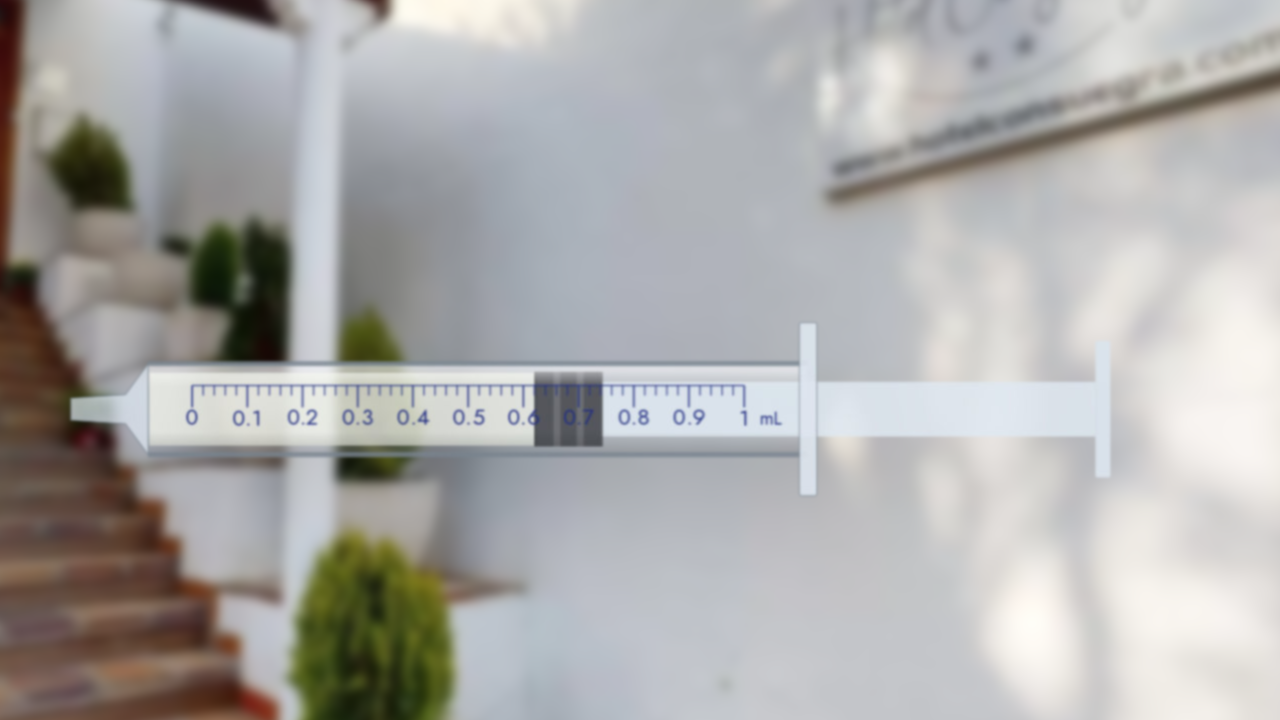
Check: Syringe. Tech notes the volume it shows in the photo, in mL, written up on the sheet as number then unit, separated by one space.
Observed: 0.62 mL
